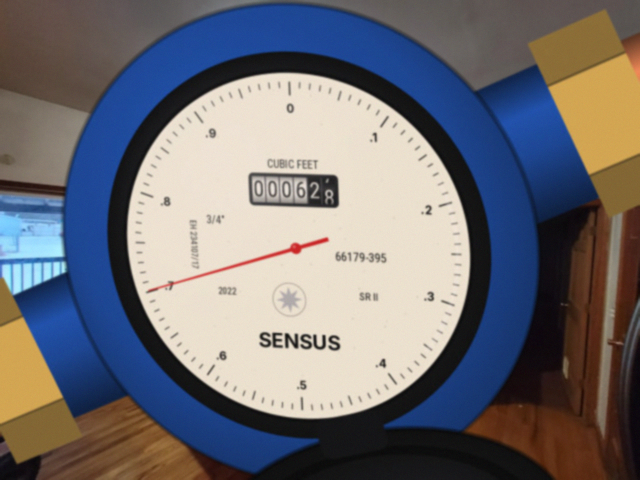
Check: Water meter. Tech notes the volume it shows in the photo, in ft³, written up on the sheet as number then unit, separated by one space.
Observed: 627.70 ft³
